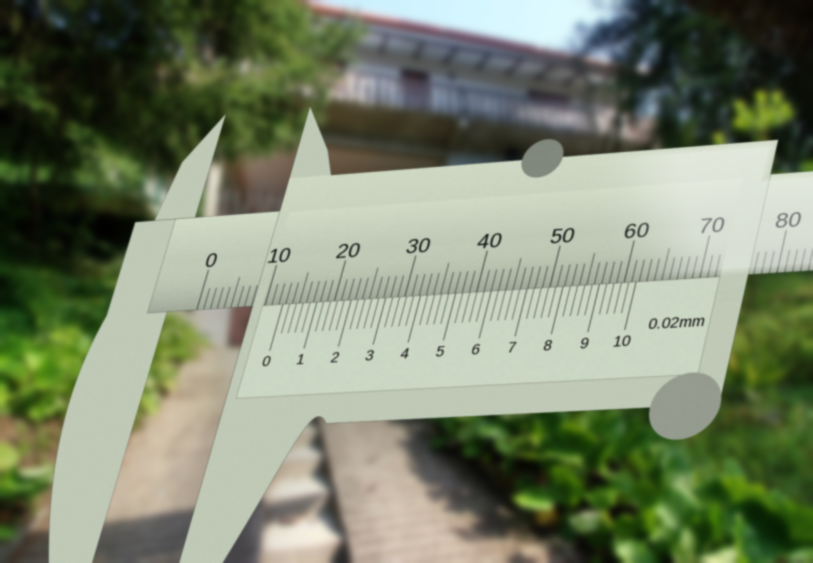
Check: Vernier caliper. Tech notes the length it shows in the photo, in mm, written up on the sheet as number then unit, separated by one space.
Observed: 12.6 mm
